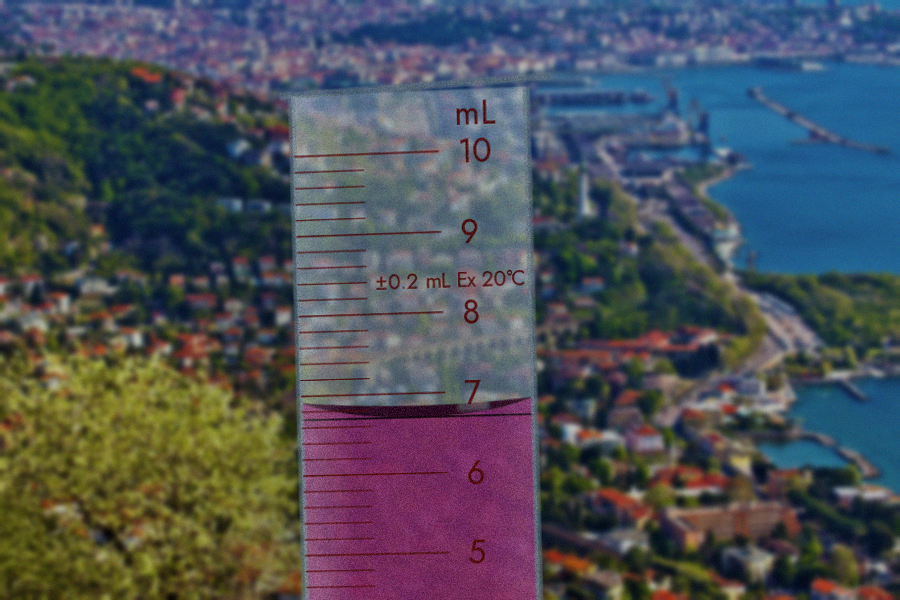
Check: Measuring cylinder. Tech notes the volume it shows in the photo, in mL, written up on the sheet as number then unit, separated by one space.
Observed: 6.7 mL
